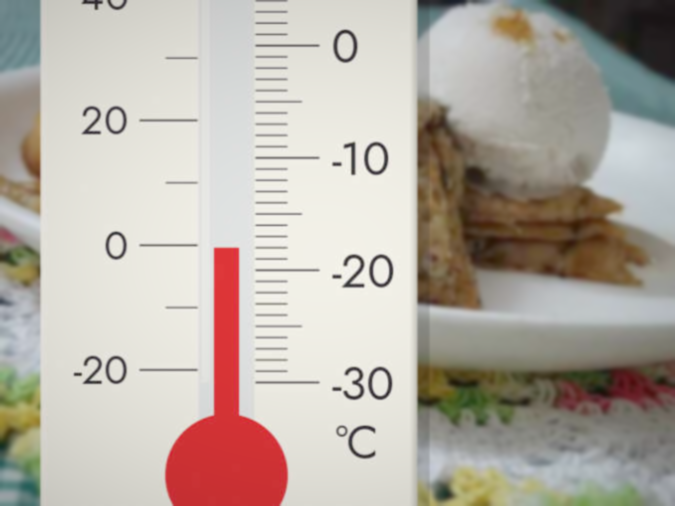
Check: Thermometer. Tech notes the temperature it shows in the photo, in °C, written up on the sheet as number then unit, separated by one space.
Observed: -18 °C
